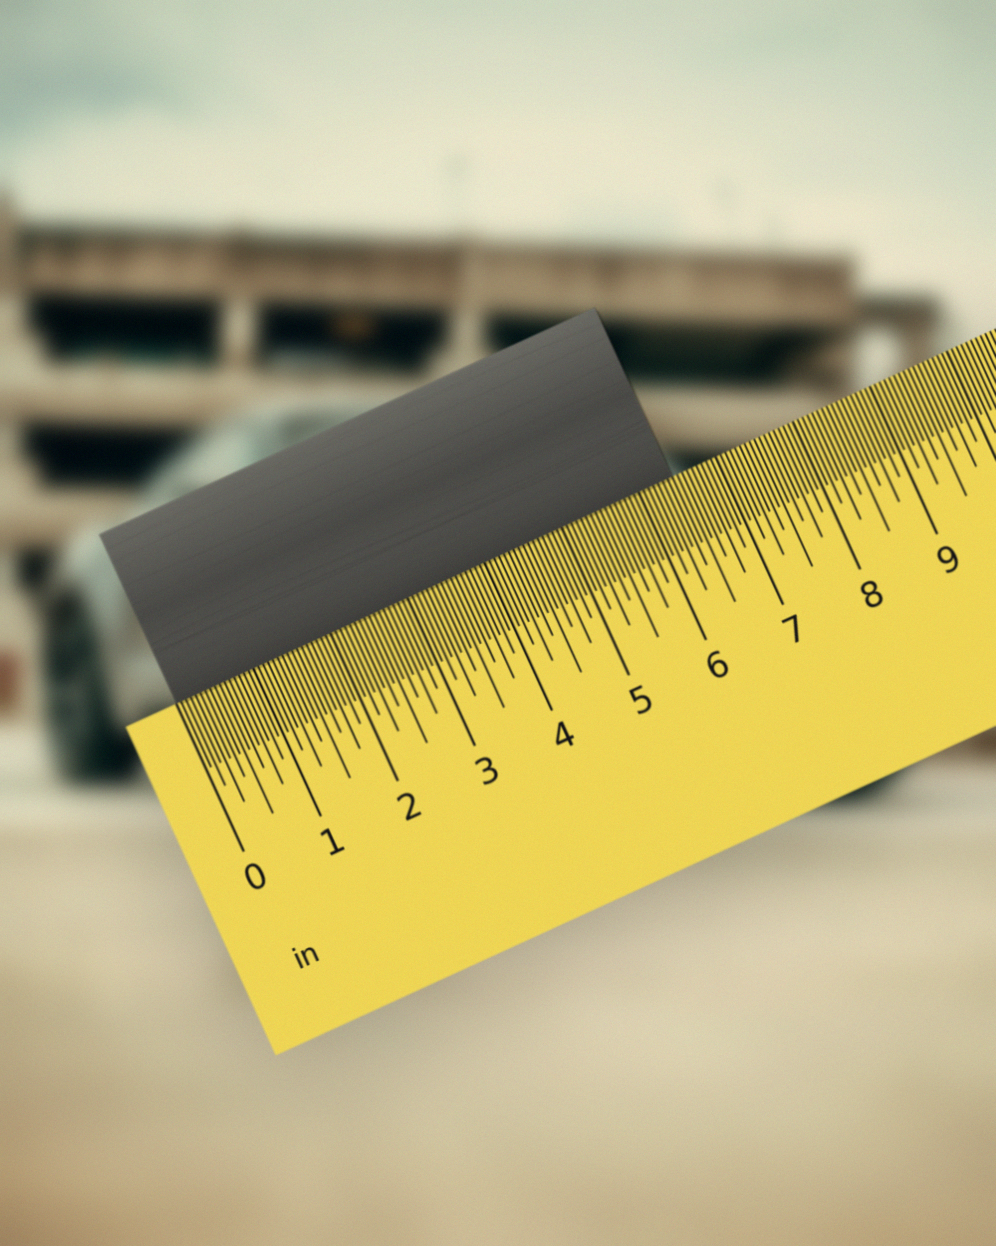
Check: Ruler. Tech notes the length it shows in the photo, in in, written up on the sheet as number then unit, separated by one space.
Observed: 6.4375 in
